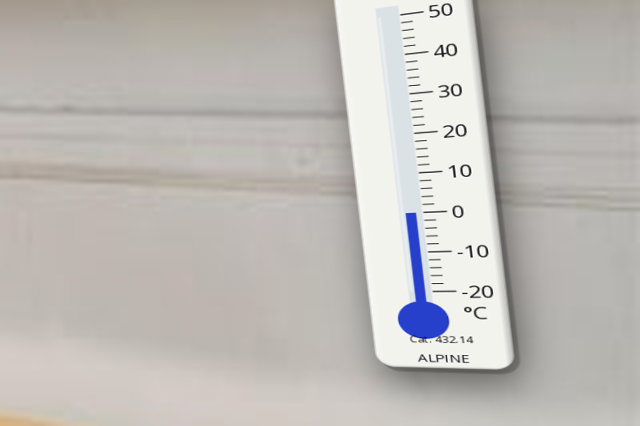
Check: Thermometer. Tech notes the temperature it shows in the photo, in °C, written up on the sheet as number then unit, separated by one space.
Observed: 0 °C
